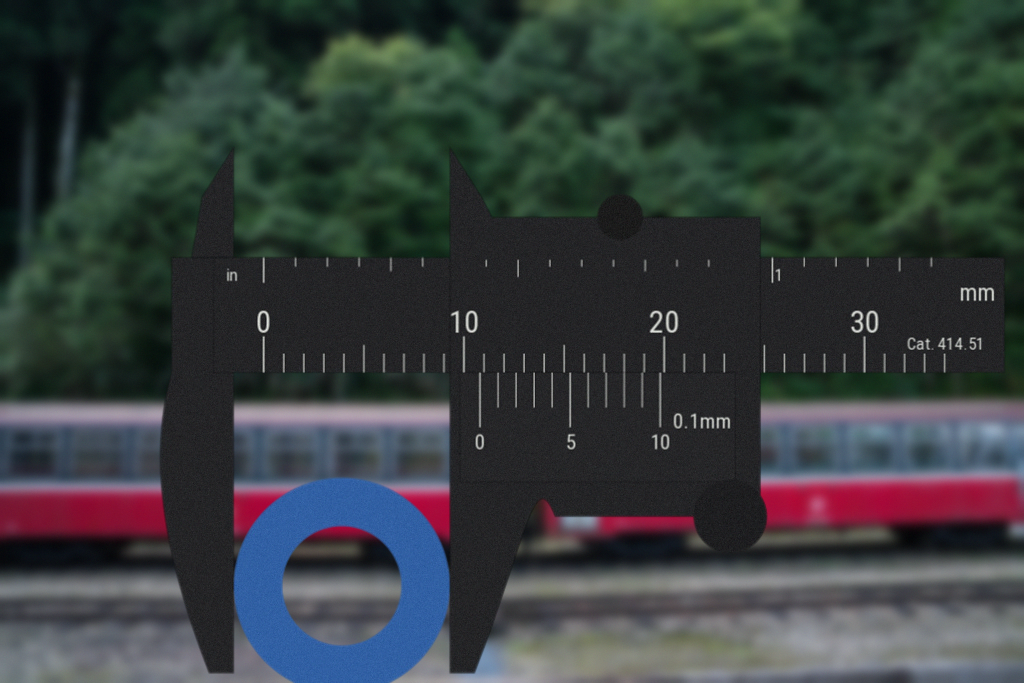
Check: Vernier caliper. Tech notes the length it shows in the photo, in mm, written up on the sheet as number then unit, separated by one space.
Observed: 10.8 mm
